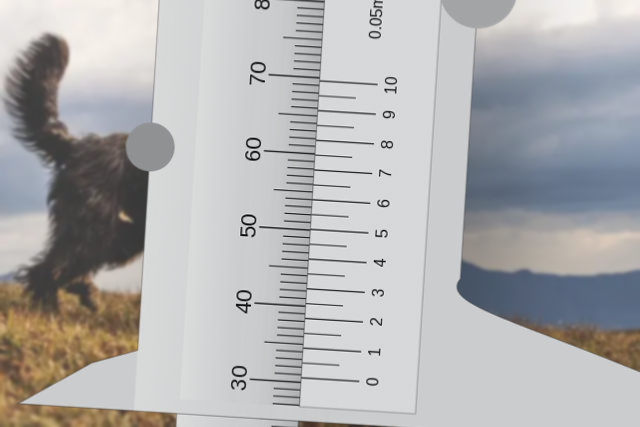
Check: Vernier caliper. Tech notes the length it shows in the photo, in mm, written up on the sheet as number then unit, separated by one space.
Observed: 30.6 mm
